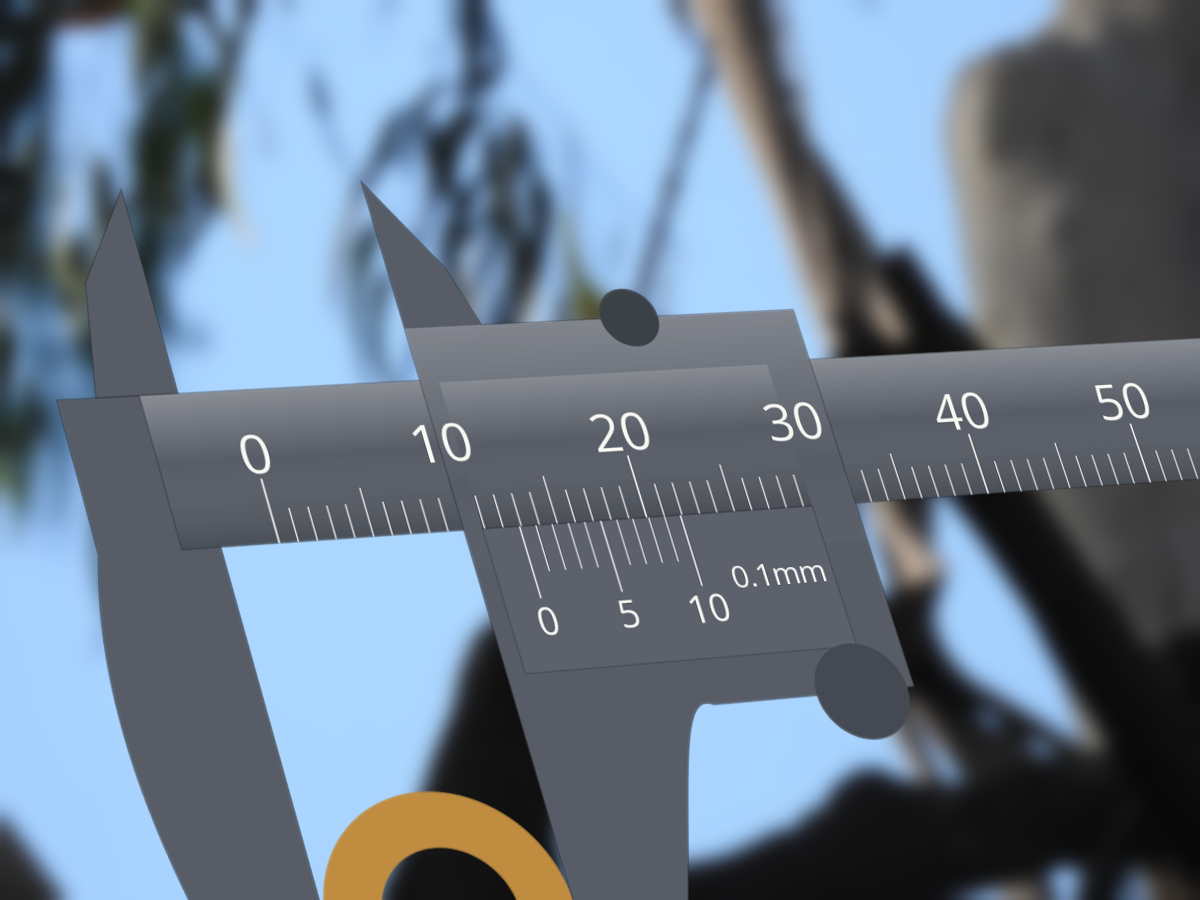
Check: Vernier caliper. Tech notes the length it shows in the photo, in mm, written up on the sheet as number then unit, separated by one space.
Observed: 12.9 mm
